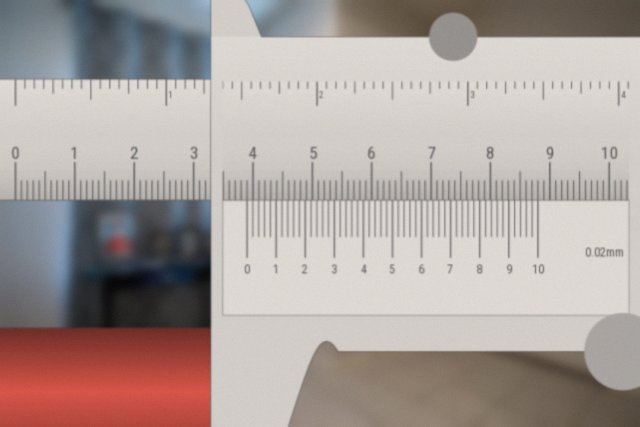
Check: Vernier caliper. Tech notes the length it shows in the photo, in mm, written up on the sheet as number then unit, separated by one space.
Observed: 39.0 mm
